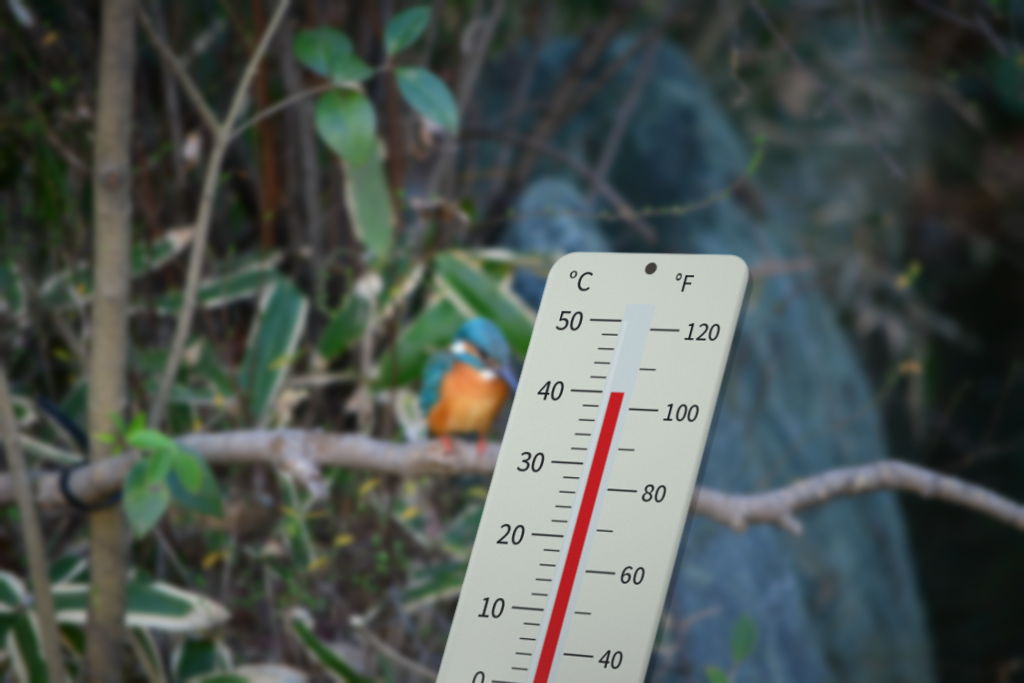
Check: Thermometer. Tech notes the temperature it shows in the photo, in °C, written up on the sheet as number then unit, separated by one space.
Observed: 40 °C
